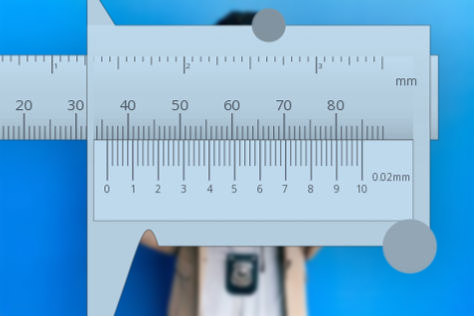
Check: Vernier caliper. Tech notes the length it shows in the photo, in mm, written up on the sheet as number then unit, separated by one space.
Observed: 36.0 mm
